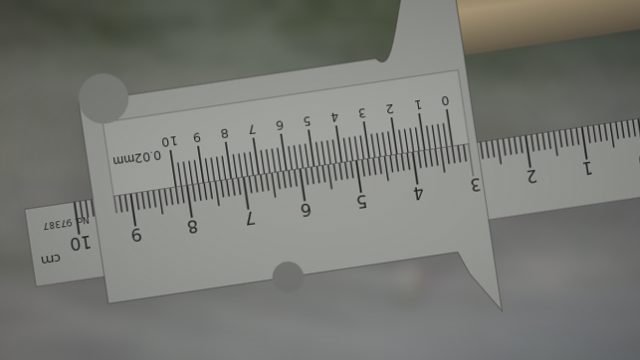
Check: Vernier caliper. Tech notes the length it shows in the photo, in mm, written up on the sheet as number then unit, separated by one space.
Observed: 33.0 mm
